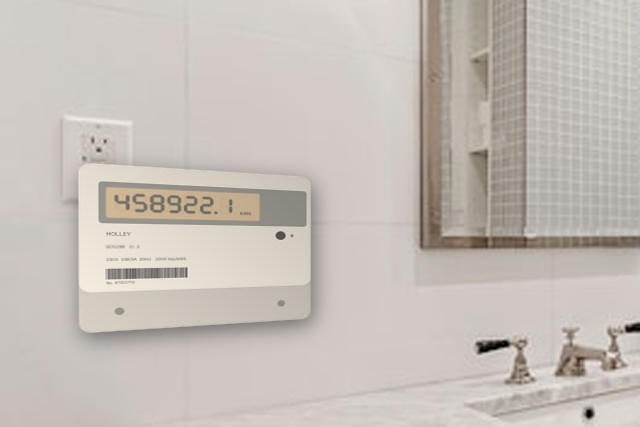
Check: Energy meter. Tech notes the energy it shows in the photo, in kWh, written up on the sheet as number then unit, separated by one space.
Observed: 458922.1 kWh
